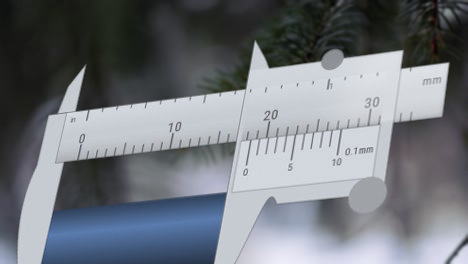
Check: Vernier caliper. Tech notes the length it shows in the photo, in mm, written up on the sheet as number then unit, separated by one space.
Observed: 18.4 mm
